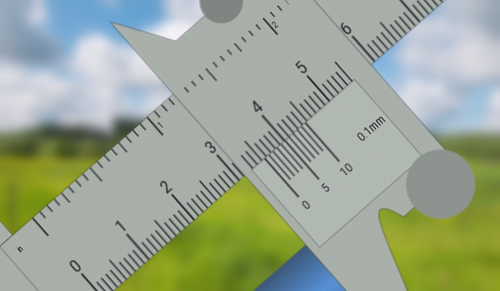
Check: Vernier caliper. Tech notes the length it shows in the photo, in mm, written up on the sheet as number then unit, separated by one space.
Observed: 35.6 mm
